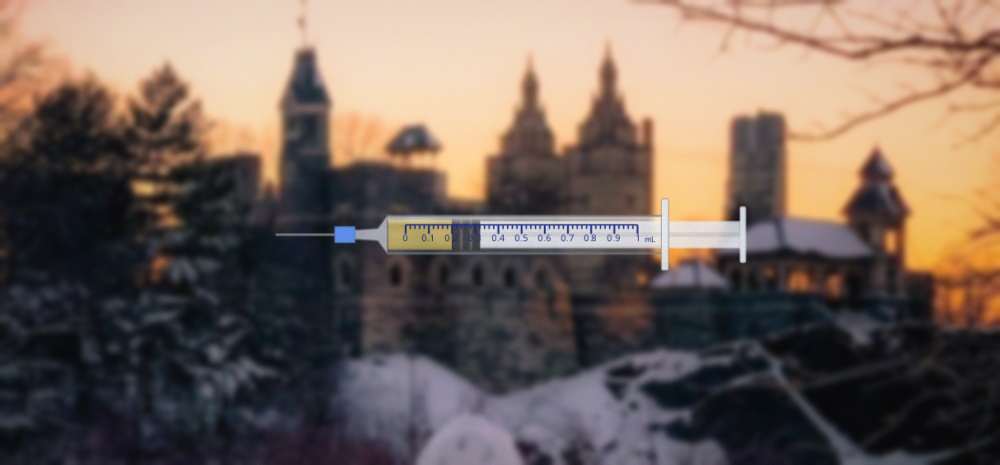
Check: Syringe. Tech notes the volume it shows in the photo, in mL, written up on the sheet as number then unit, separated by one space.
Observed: 0.2 mL
